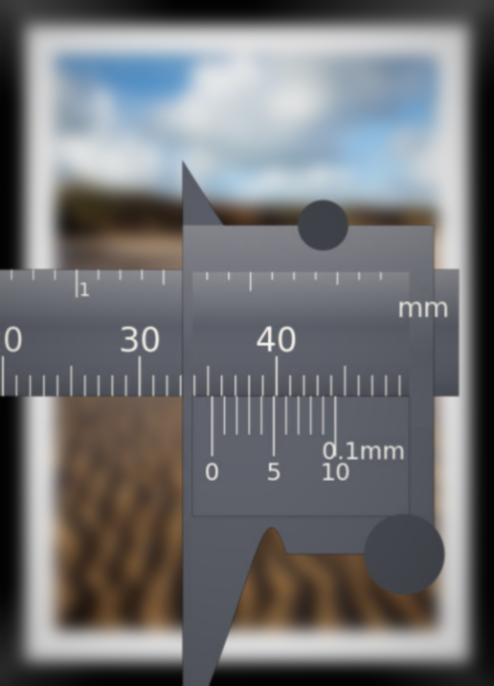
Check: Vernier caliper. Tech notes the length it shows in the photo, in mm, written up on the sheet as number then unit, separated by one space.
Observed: 35.3 mm
